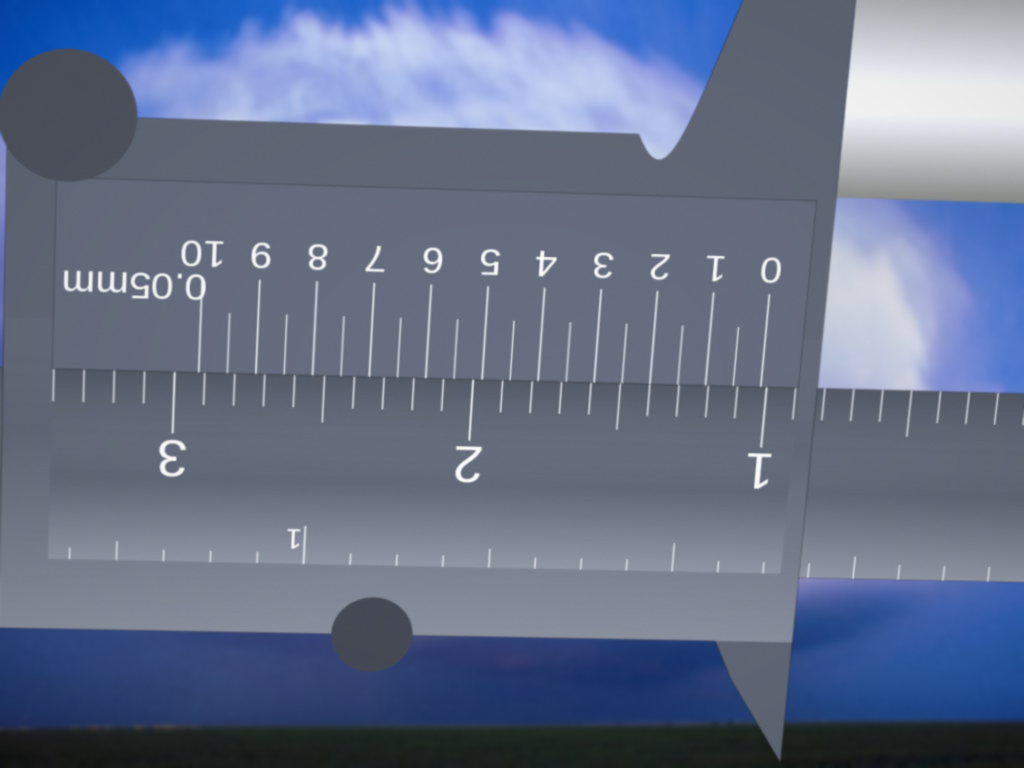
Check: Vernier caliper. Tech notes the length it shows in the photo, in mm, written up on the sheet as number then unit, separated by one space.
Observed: 10.20 mm
